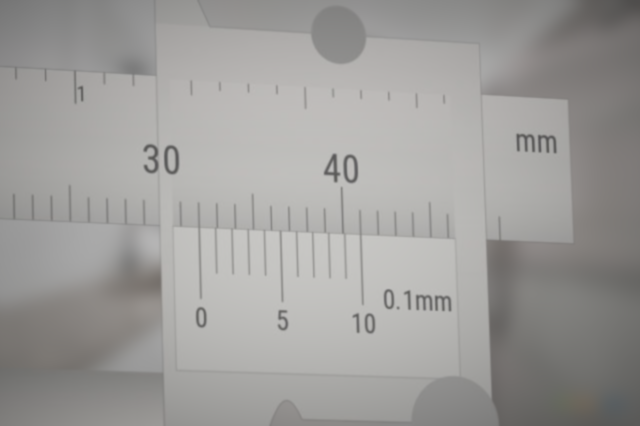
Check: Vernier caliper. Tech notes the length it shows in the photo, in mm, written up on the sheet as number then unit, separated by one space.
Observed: 32.0 mm
